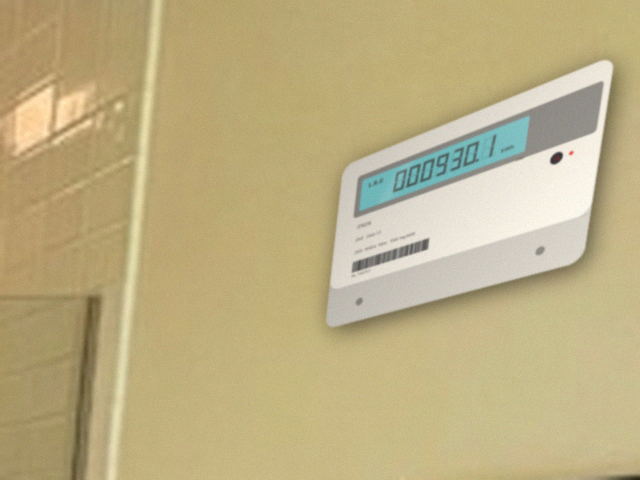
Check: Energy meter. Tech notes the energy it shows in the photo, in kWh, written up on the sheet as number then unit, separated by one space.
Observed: 930.1 kWh
